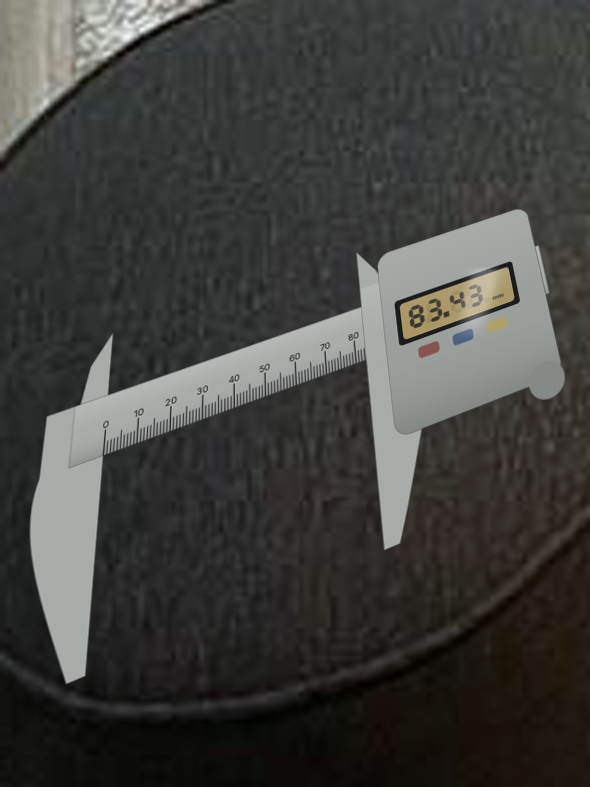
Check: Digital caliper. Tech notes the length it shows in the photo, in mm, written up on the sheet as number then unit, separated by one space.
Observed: 83.43 mm
